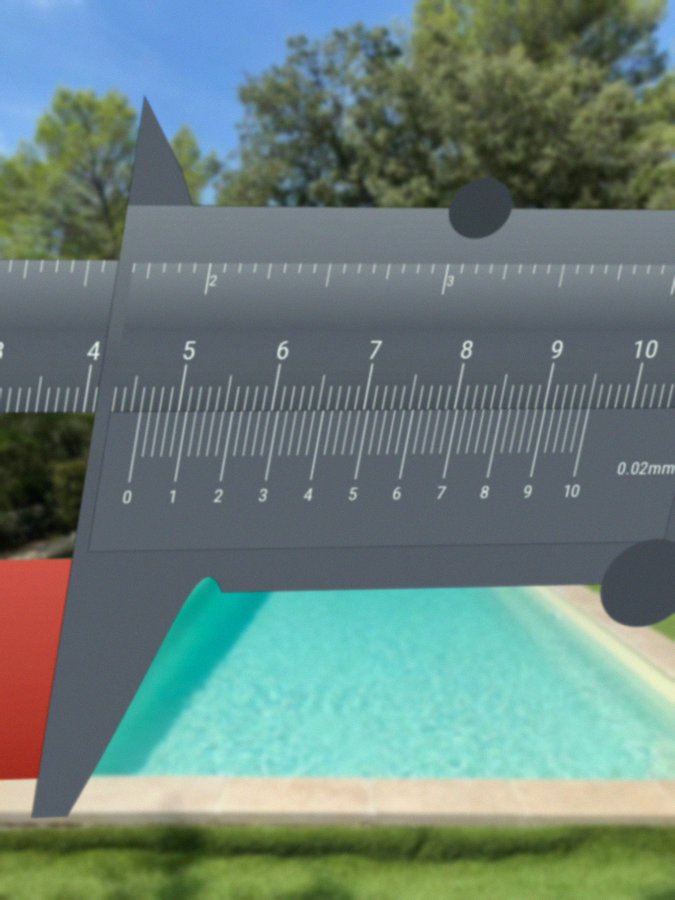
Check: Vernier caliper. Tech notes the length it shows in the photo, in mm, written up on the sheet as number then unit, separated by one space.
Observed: 46.0 mm
